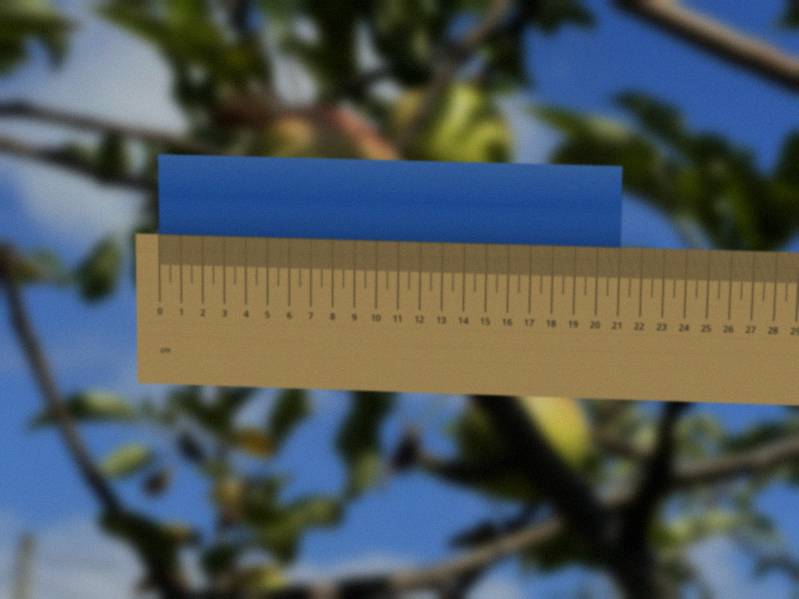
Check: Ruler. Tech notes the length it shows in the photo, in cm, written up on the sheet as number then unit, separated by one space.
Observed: 21 cm
